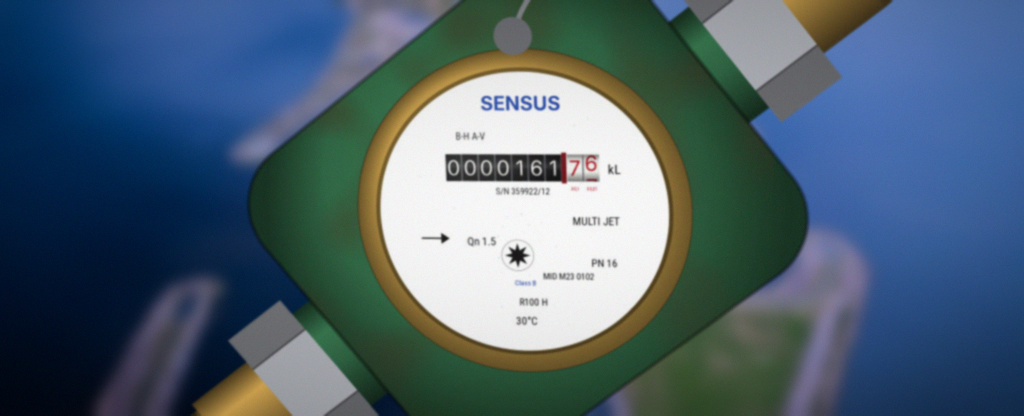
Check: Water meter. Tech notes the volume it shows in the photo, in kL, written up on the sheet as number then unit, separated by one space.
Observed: 161.76 kL
